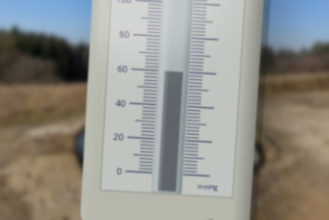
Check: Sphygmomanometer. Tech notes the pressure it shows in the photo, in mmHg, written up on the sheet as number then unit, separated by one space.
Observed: 60 mmHg
